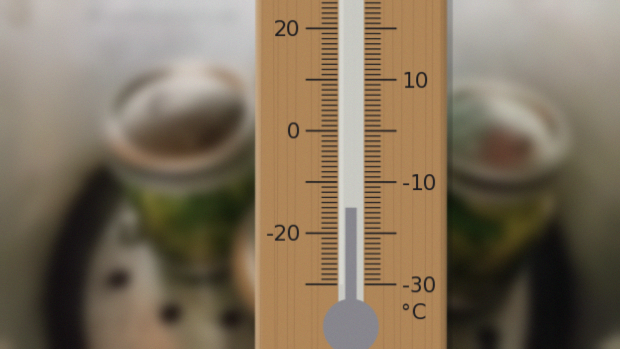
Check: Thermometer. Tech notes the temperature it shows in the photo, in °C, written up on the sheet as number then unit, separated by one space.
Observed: -15 °C
